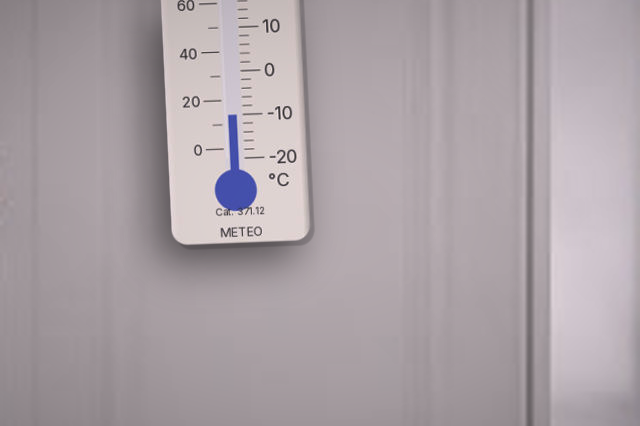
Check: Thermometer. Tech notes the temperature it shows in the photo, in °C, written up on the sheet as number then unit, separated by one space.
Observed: -10 °C
